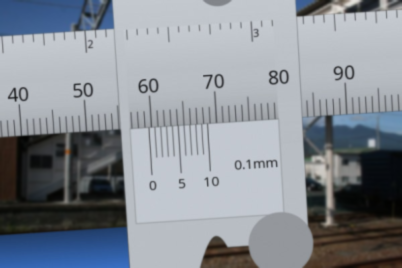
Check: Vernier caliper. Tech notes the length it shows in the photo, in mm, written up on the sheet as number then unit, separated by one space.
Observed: 59.6 mm
